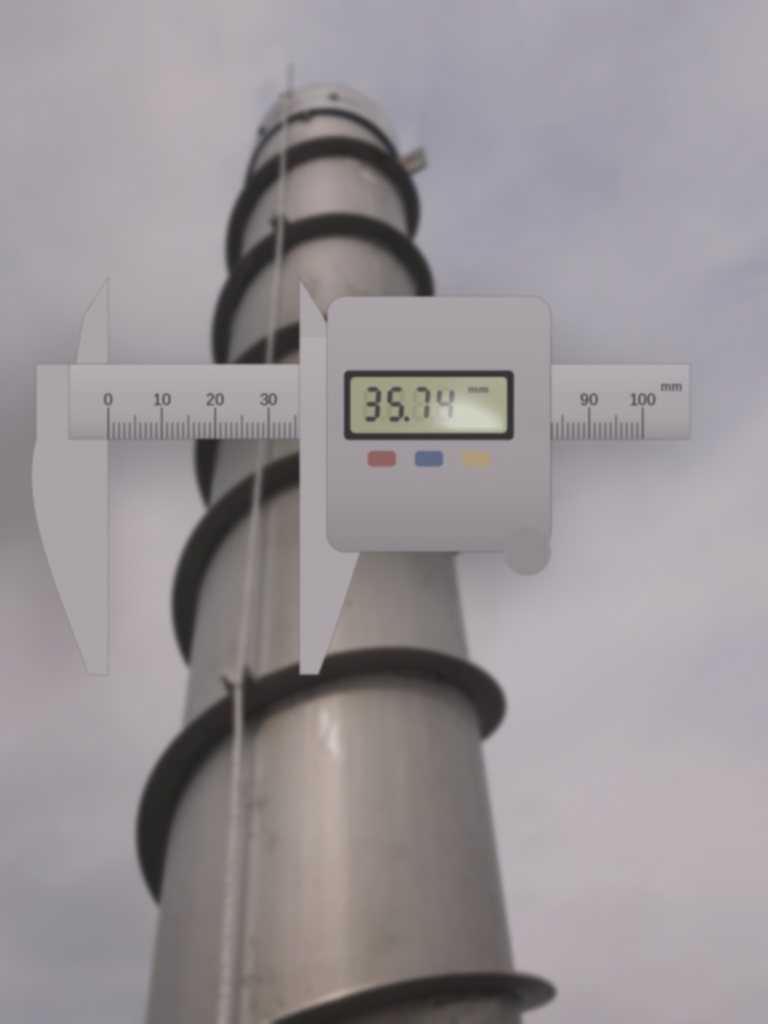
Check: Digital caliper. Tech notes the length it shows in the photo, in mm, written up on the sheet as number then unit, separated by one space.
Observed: 35.74 mm
